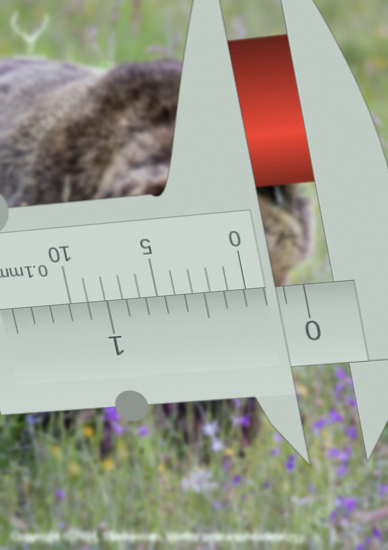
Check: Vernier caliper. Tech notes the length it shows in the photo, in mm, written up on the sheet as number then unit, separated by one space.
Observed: 2.9 mm
